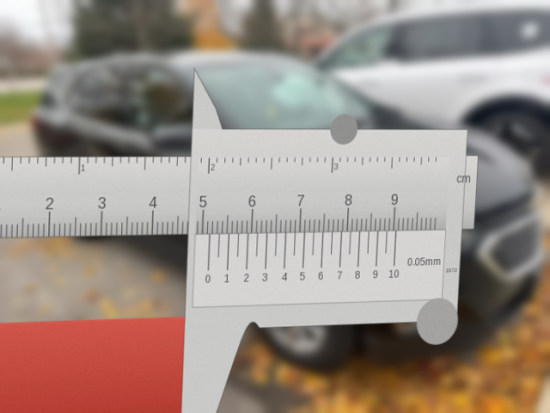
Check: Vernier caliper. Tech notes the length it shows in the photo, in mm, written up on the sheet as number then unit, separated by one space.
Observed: 51.5 mm
